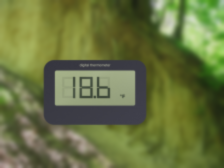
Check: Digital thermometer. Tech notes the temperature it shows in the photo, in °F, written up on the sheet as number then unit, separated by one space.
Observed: 18.6 °F
